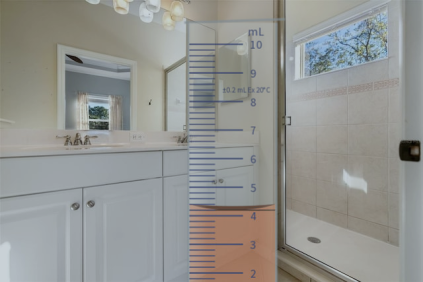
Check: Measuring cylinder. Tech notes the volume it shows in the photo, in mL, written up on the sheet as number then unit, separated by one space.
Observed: 4.2 mL
